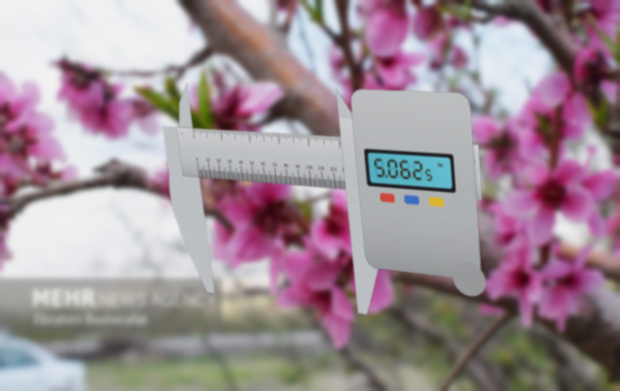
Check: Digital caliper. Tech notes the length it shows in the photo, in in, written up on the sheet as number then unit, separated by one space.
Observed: 5.0625 in
